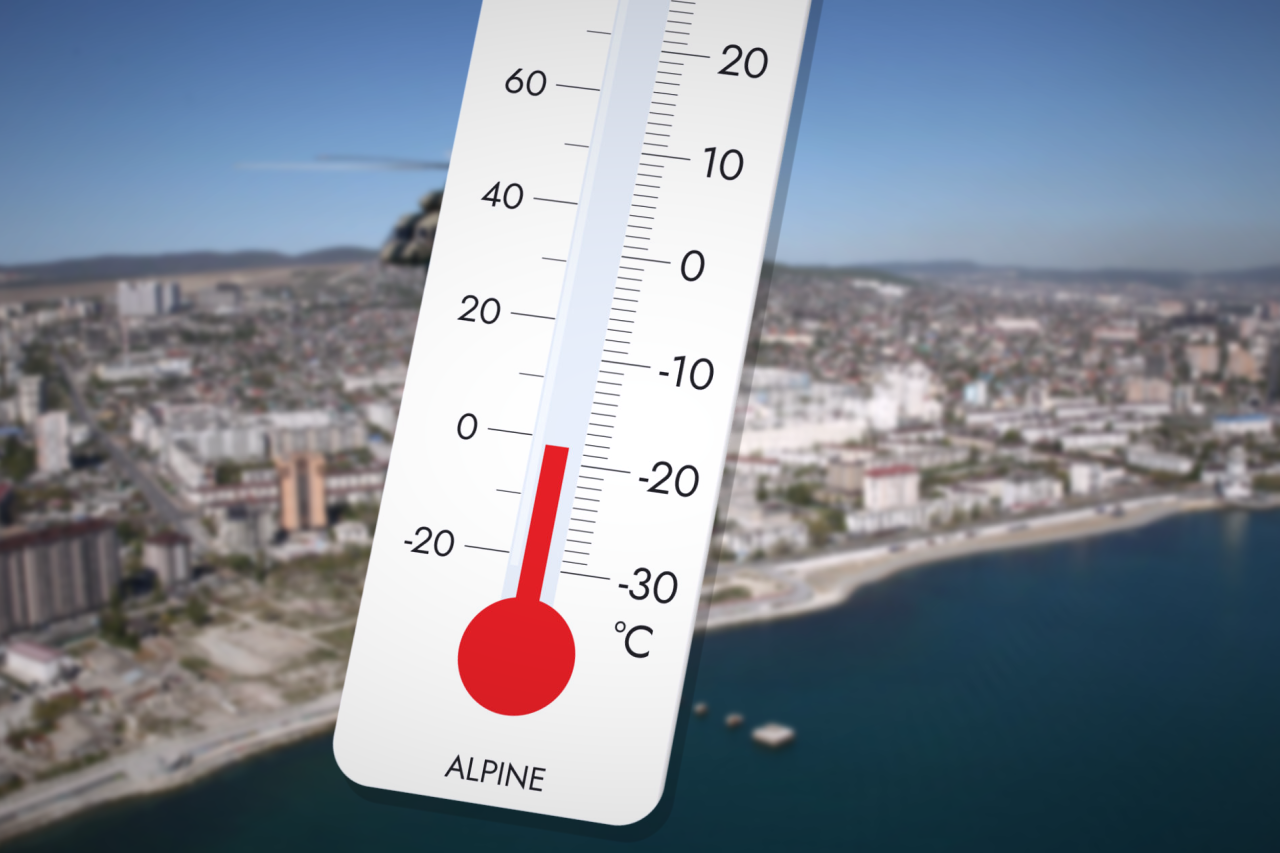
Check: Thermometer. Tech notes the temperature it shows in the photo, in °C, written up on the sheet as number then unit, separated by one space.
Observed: -18.5 °C
